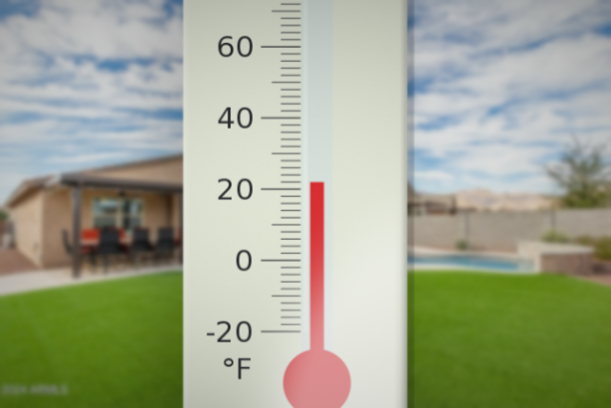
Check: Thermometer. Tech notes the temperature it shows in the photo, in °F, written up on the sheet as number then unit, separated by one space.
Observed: 22 °F
